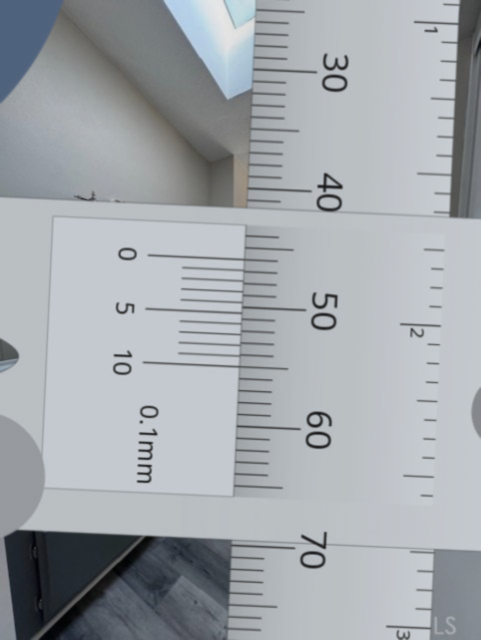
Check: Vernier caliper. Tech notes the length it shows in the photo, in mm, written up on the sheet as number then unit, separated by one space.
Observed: 46.0 mm
